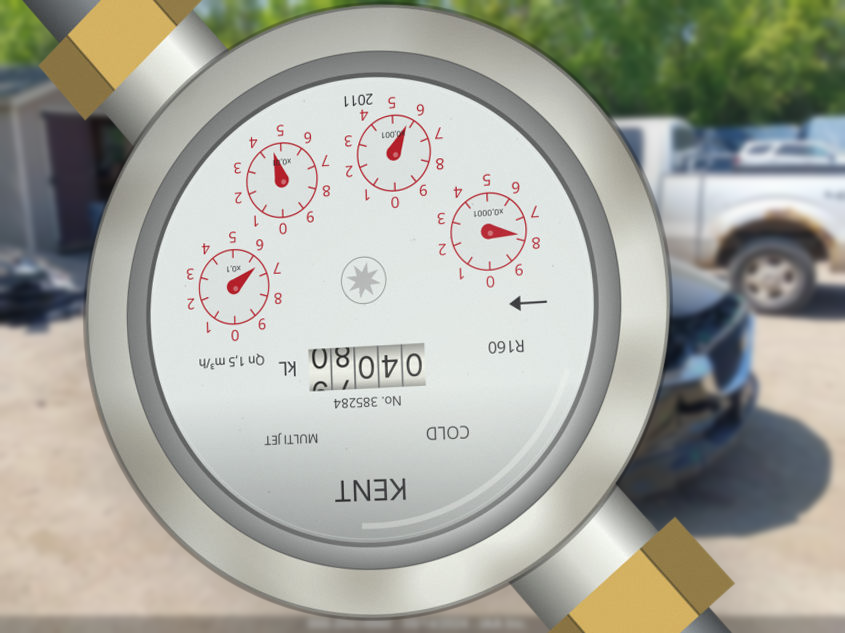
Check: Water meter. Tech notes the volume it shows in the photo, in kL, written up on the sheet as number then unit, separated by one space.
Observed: 4079.6457 kL
